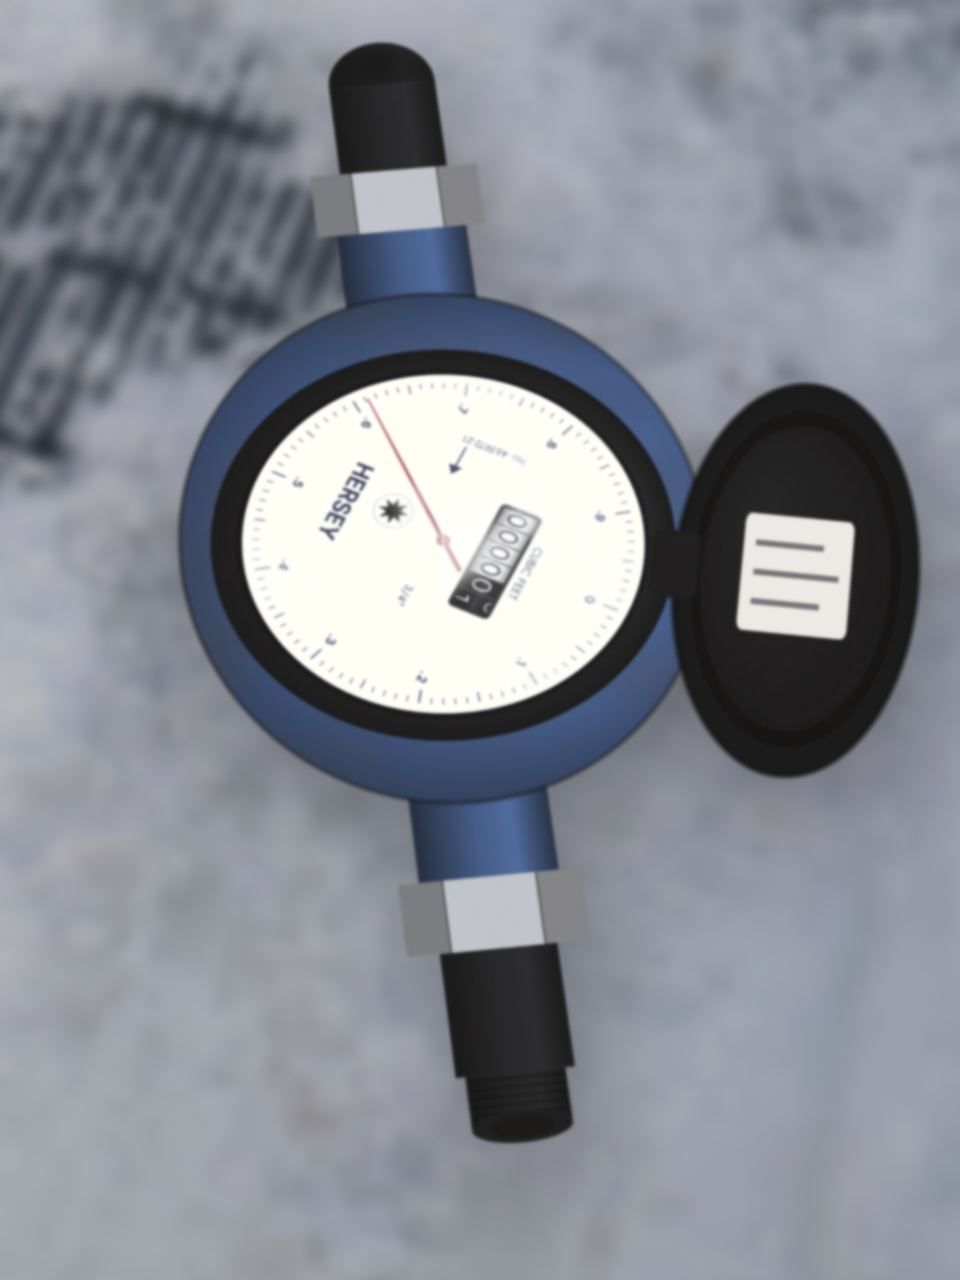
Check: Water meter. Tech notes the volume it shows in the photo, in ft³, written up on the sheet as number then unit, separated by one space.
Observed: 0.61 ft³
